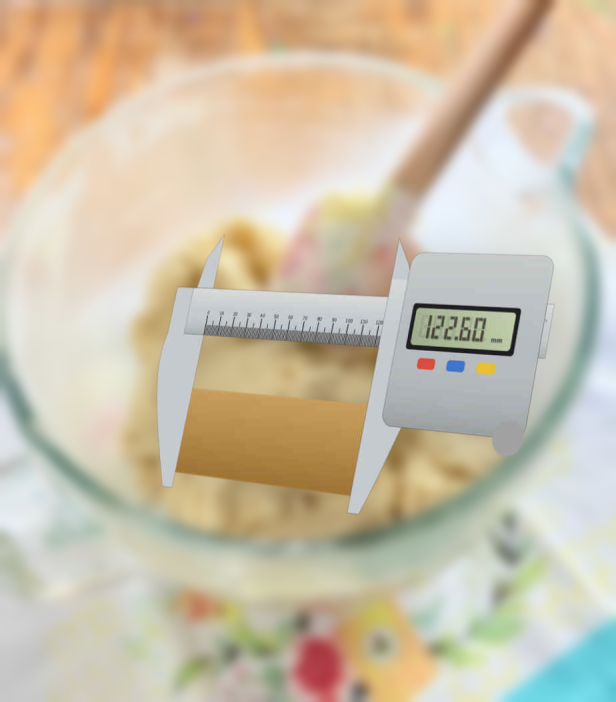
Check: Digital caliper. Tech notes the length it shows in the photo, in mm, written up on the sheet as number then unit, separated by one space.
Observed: 122.60 mm
